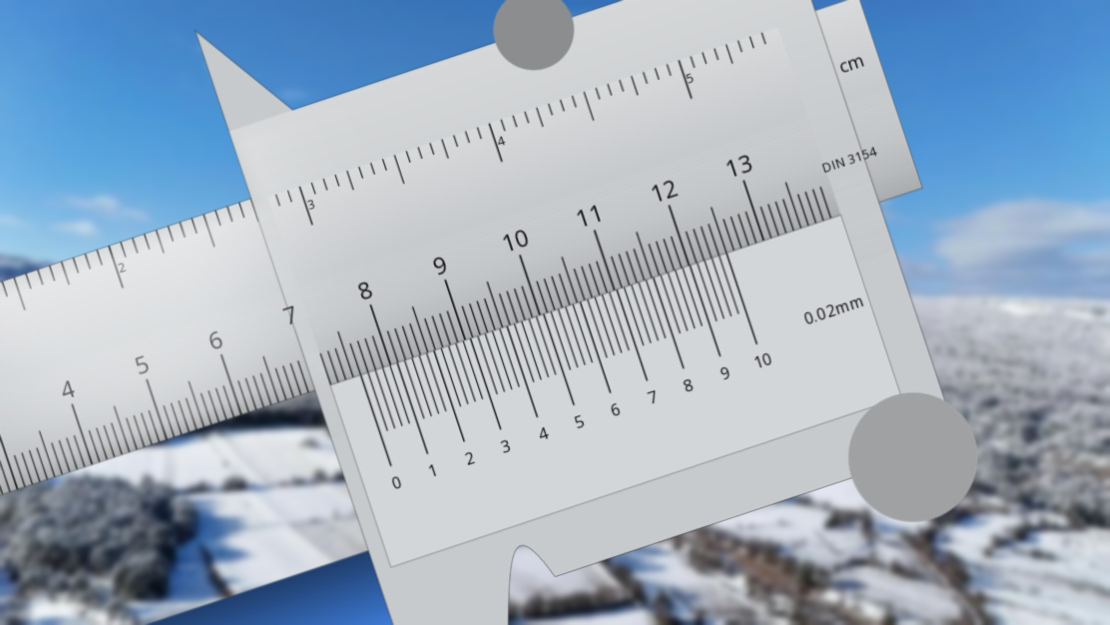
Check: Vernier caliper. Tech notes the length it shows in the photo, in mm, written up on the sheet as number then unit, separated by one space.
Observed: 76.0 mm
